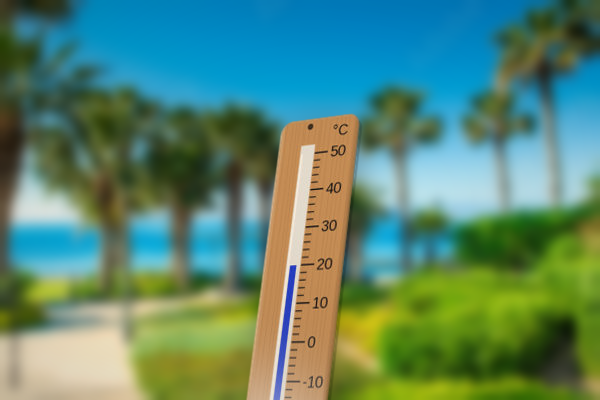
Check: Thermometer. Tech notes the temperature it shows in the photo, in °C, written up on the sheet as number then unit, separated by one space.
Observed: 20 °C
